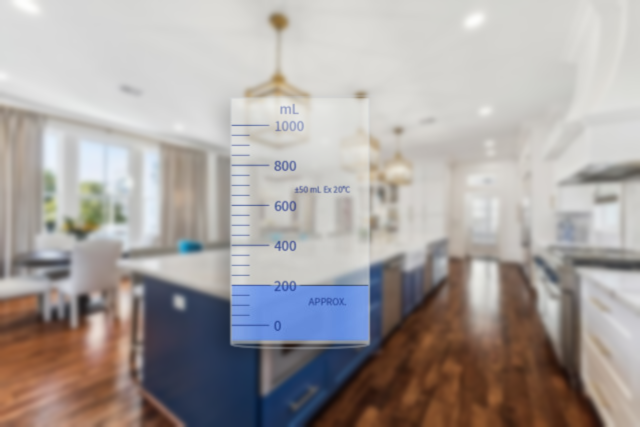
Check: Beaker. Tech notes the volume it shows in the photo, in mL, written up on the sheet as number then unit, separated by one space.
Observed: 200 mL
